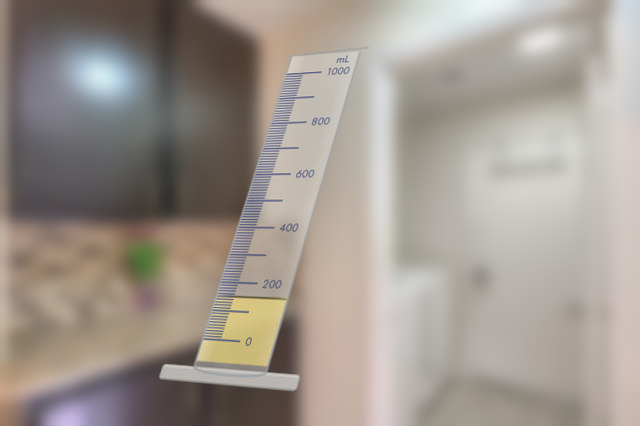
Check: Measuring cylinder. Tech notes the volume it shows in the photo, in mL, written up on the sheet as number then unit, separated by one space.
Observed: 150 mL
